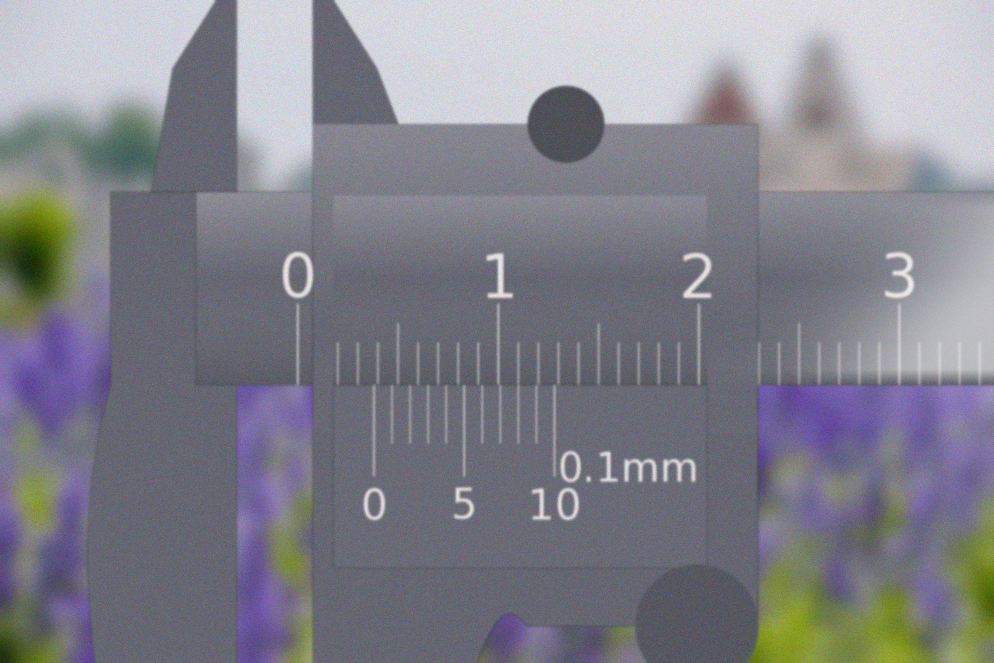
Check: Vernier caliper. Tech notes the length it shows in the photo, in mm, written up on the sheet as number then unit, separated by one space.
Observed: 3.8 mm
